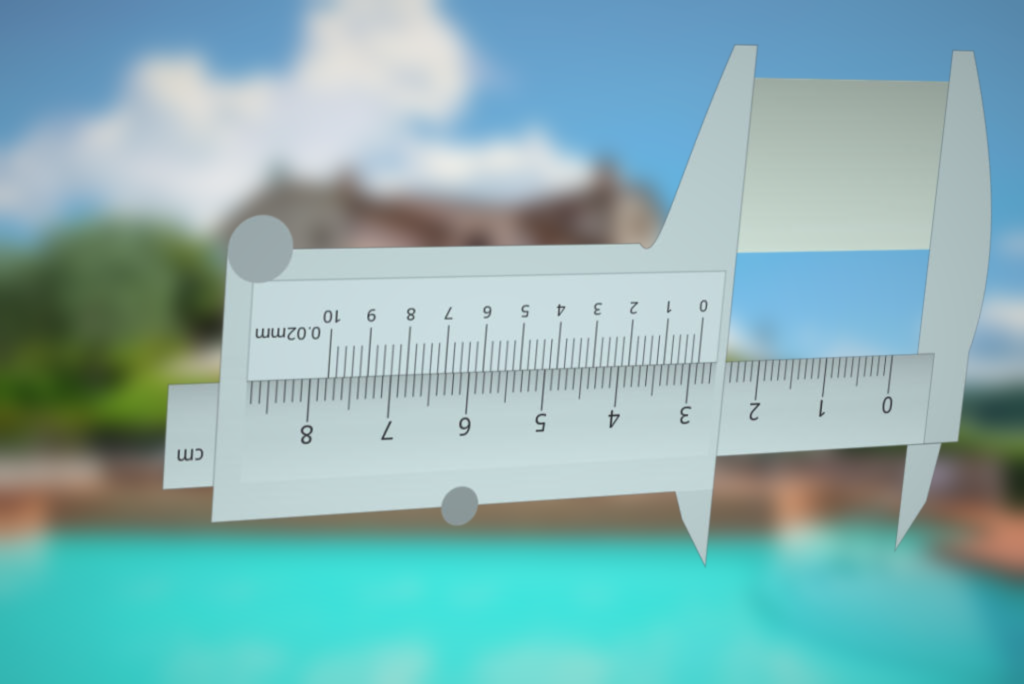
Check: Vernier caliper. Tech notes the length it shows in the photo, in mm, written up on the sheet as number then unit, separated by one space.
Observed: 28.8 mm
